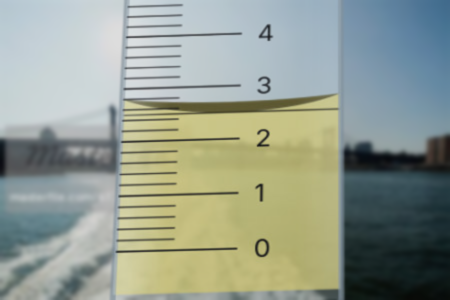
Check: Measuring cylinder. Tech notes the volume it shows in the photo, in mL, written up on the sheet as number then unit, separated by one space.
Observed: 2.5 mL
